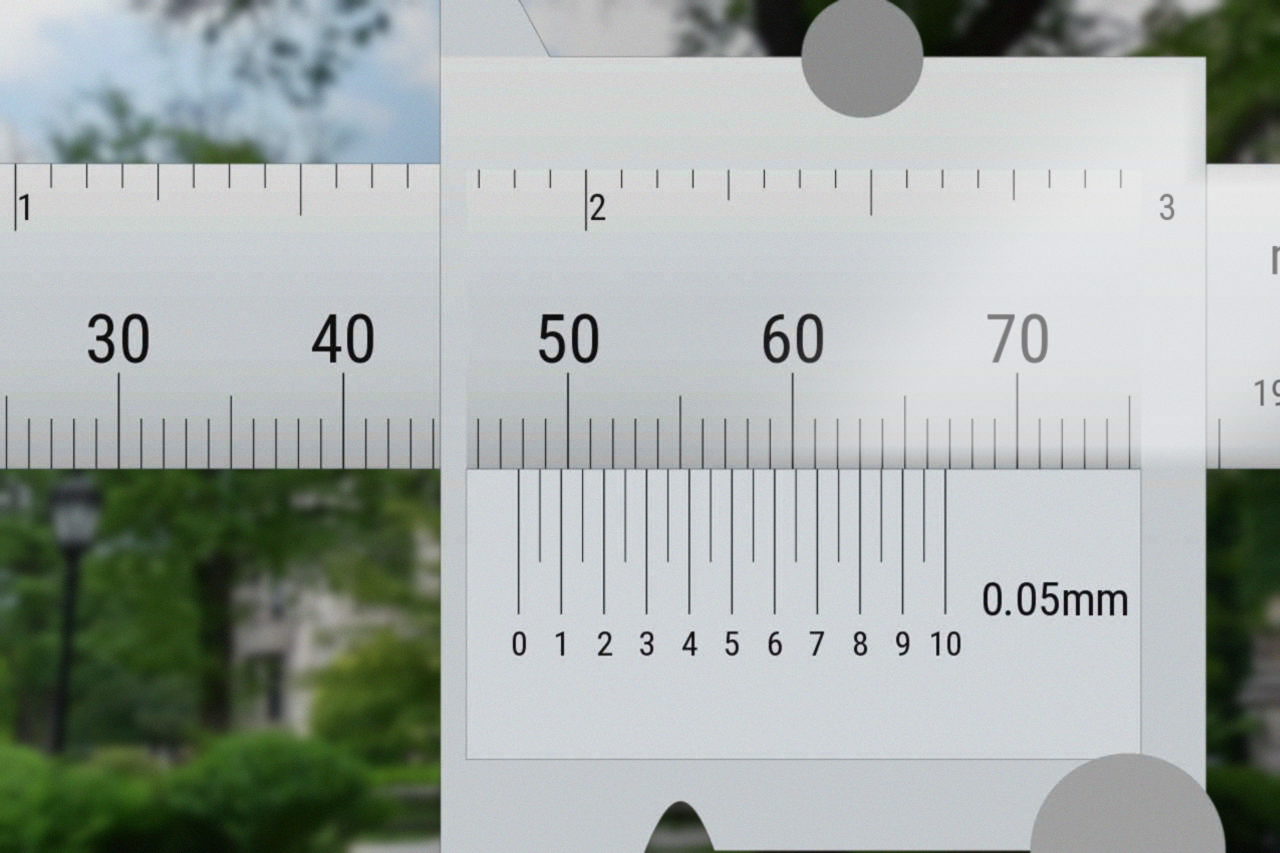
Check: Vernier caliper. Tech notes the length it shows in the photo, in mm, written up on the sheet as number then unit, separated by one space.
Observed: 47.8 mm
